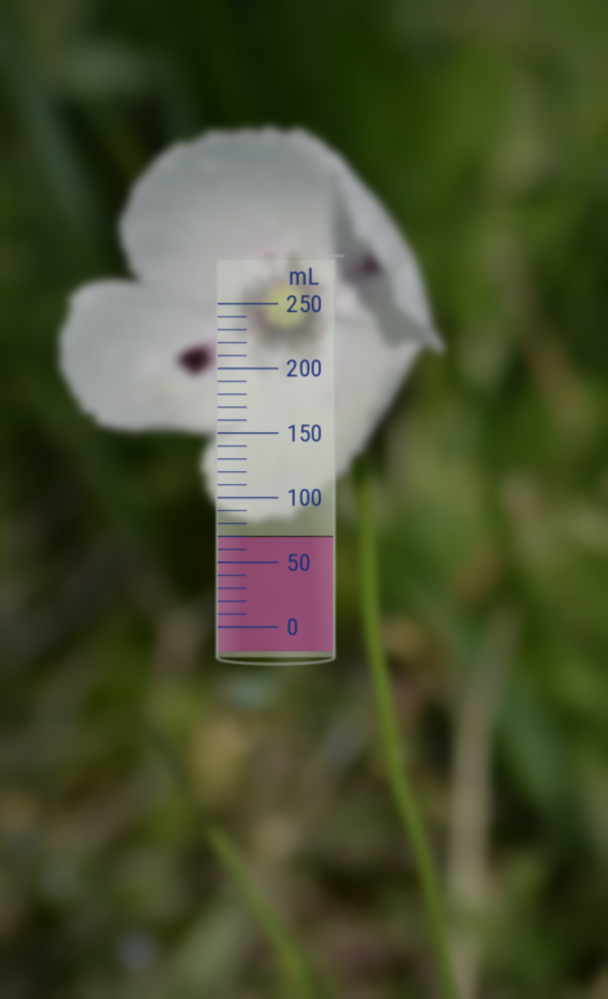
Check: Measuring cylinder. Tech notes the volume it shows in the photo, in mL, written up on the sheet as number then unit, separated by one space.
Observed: 70 mL
